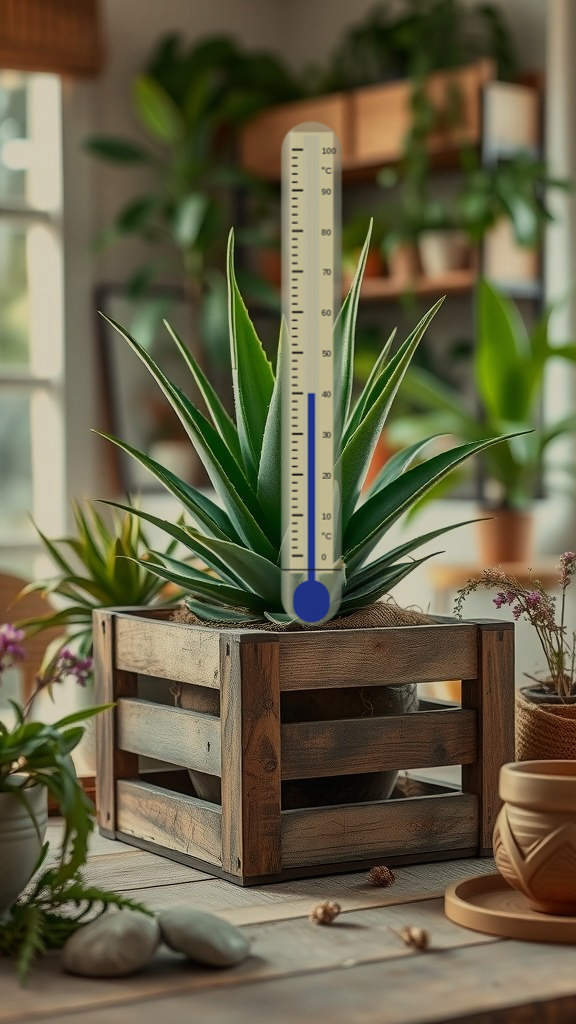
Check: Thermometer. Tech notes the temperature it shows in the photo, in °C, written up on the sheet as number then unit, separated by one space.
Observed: 40 °C
